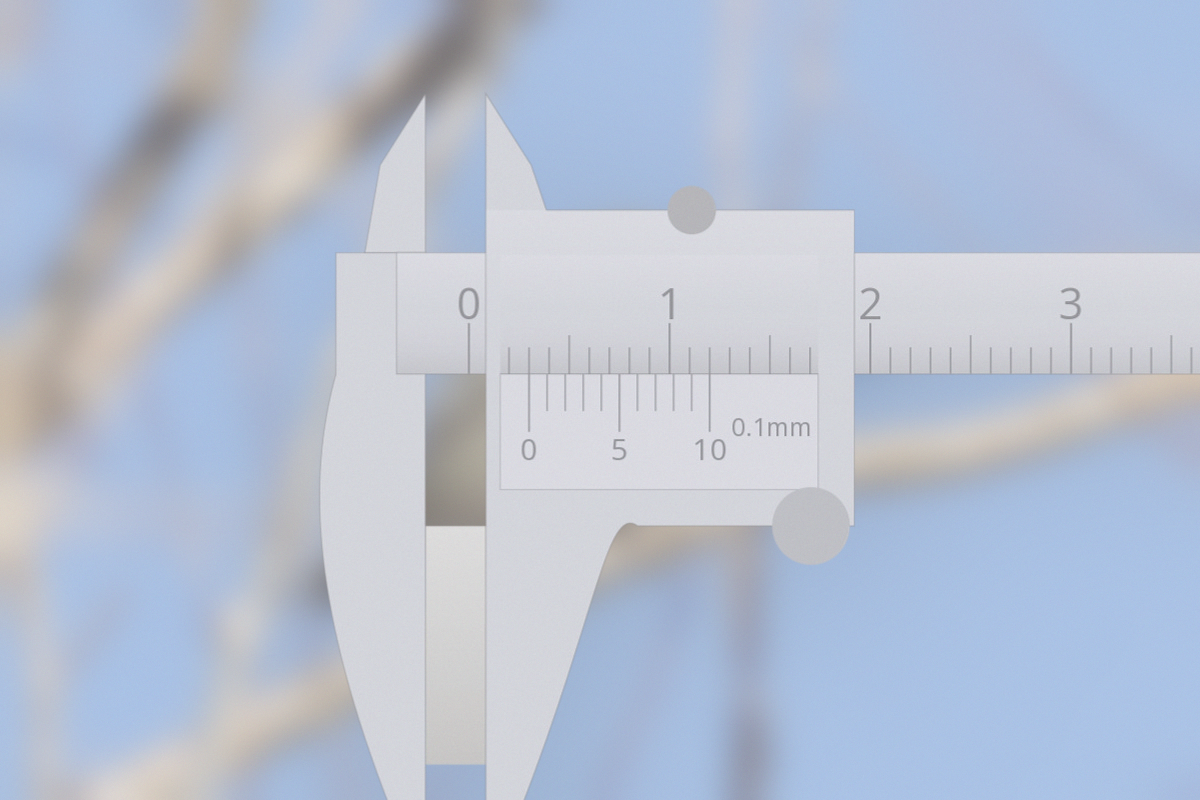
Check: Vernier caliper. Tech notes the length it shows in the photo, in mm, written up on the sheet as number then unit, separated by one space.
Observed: 3.0 mm
